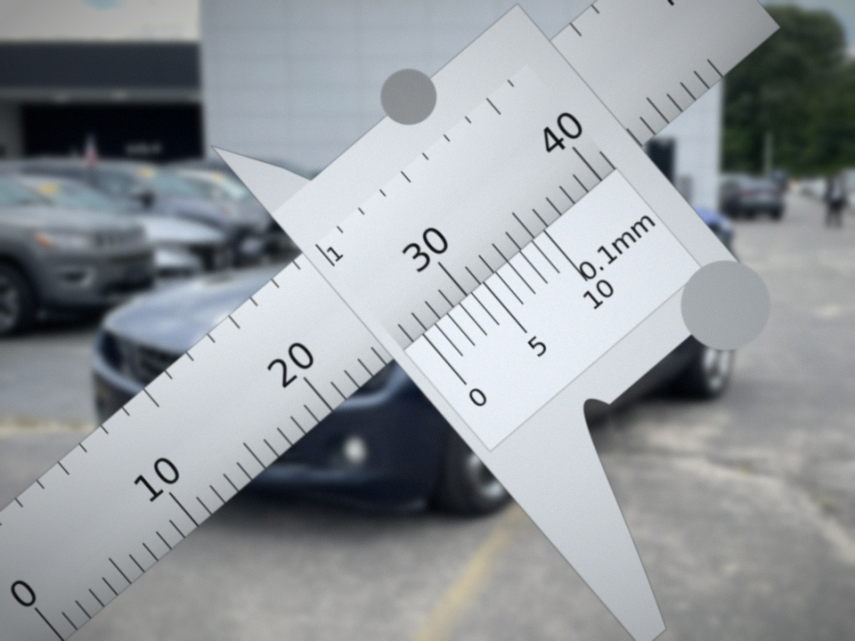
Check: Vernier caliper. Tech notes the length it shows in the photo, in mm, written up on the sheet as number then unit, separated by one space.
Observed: 26.7 mm
